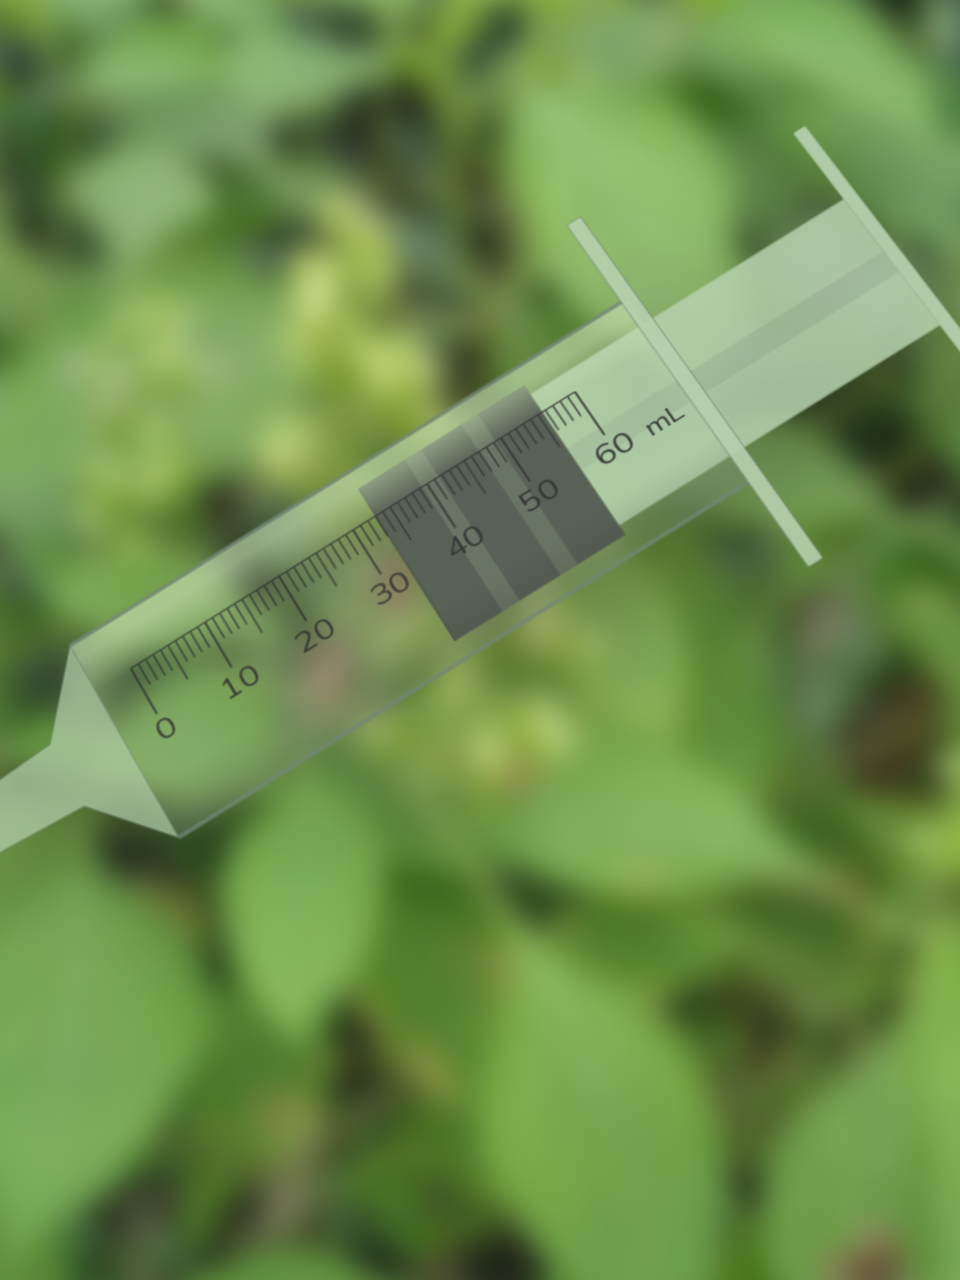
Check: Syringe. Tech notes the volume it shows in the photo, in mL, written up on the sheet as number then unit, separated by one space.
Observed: 33 mL
